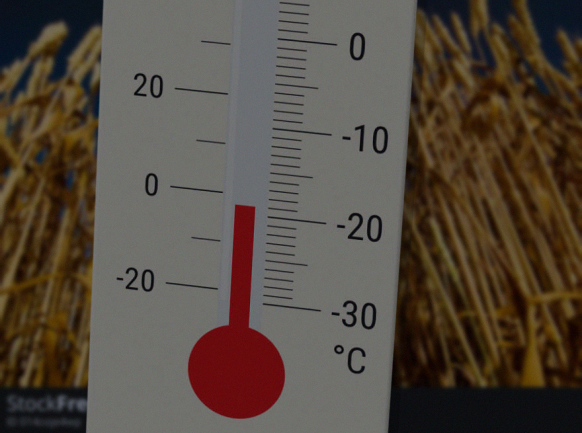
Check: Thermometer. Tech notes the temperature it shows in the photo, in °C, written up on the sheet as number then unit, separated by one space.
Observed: -19 °C
